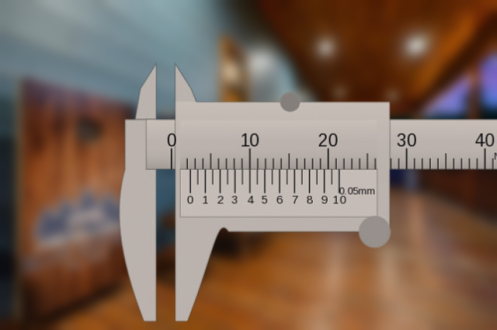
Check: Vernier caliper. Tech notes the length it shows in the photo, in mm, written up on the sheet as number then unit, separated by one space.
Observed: 2.4 mm
